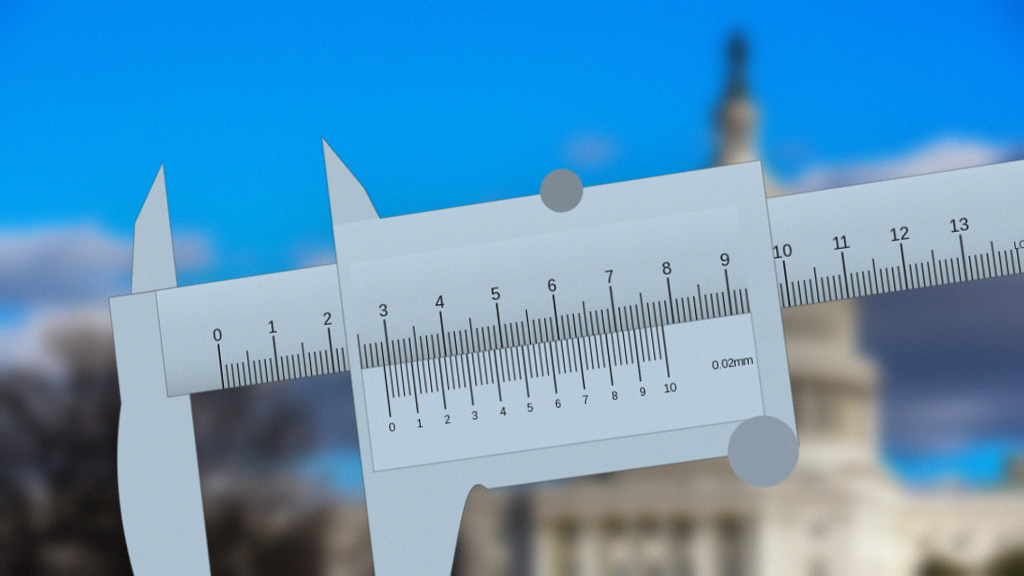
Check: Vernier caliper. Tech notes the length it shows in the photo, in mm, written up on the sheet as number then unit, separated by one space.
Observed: 29.0 mm
